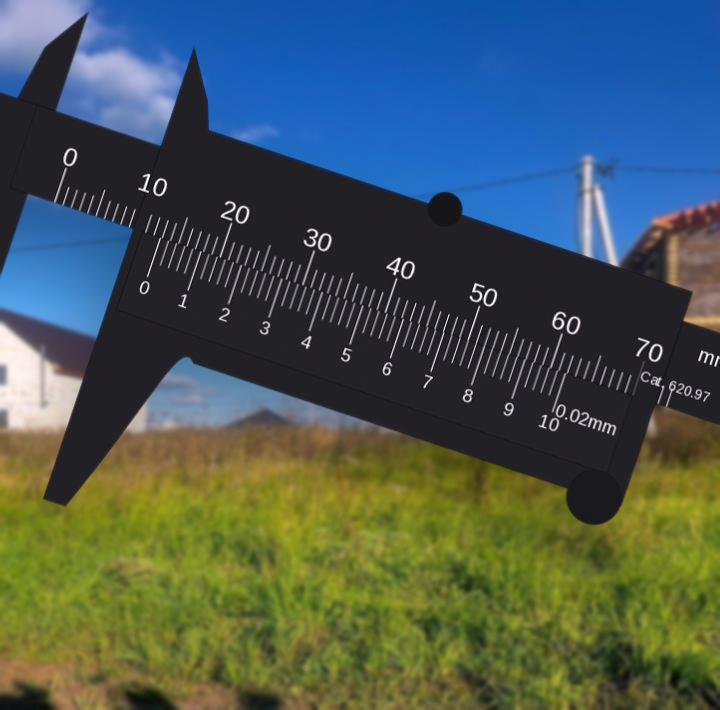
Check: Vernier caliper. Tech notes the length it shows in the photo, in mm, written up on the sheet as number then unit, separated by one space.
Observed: 12.8 mm
